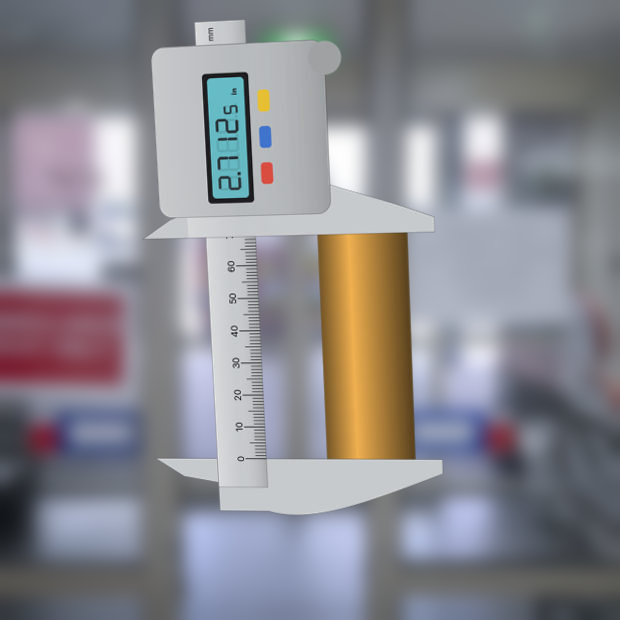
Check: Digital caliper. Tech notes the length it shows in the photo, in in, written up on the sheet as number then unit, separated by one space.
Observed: 2.7125 in
